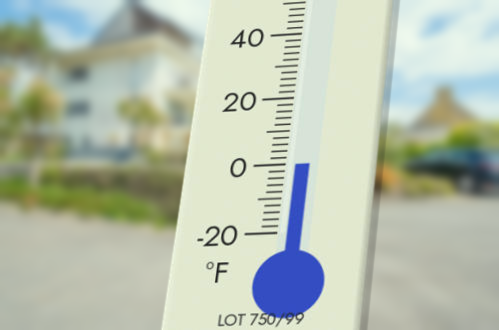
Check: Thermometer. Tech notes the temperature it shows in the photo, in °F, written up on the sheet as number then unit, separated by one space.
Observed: 0 °F
